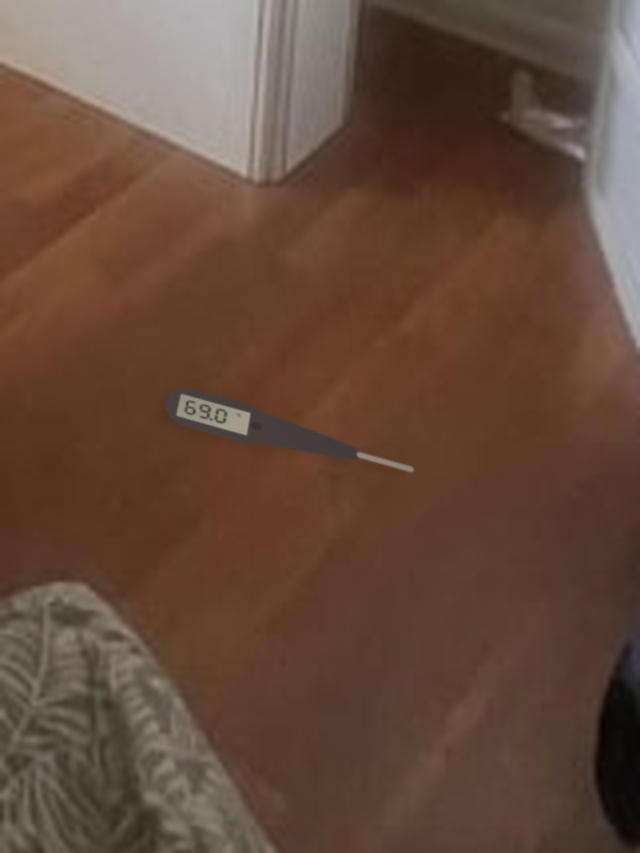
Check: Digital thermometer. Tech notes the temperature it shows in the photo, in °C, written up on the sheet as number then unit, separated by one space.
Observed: 69.0 °C
